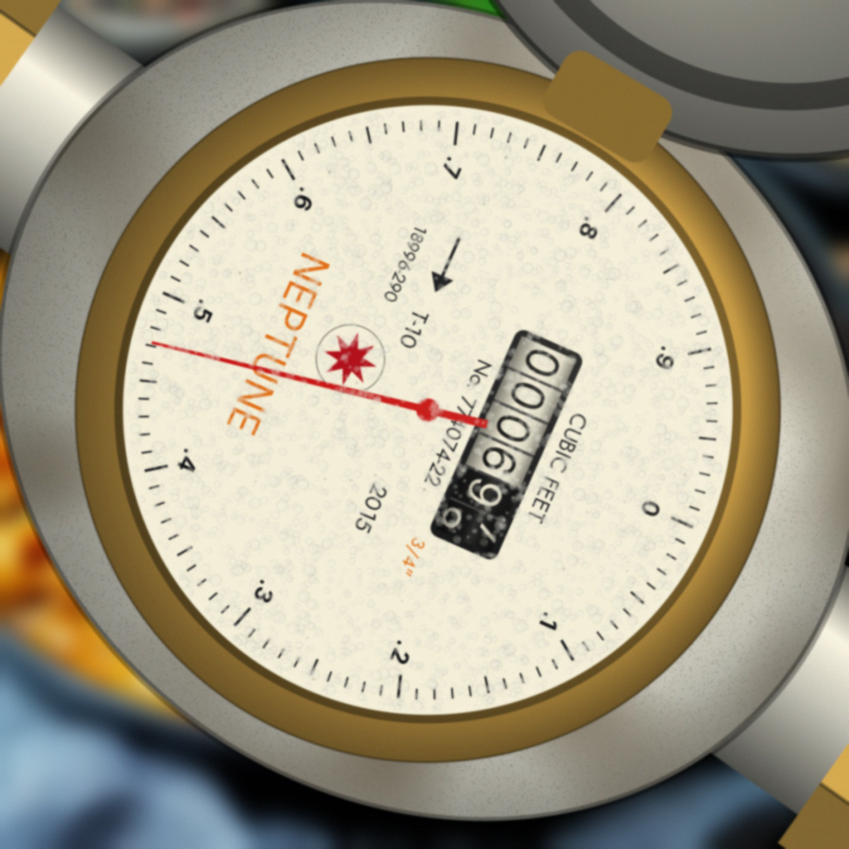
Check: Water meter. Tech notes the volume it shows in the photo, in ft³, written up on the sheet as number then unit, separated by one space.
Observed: 697.47 ft³
